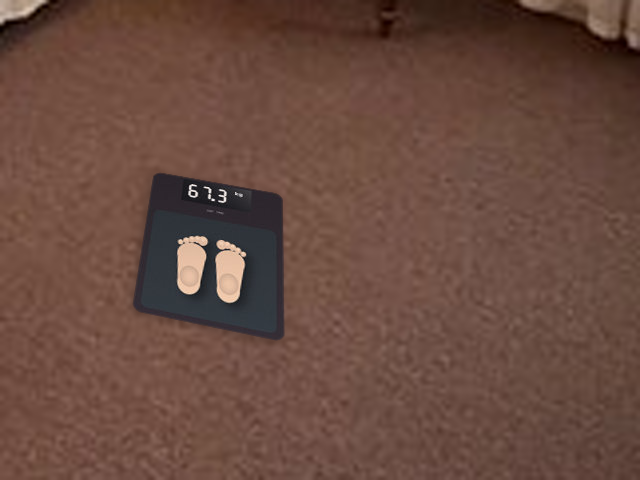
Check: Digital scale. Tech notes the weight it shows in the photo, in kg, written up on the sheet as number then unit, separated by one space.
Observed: 67.3 kg
